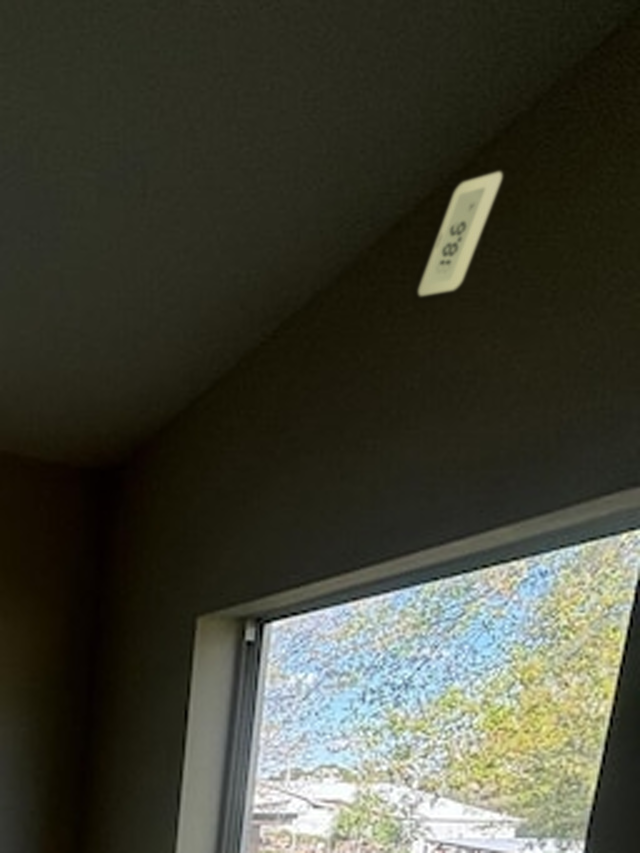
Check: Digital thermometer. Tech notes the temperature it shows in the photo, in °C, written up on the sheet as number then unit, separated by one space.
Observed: 18.6 °C
